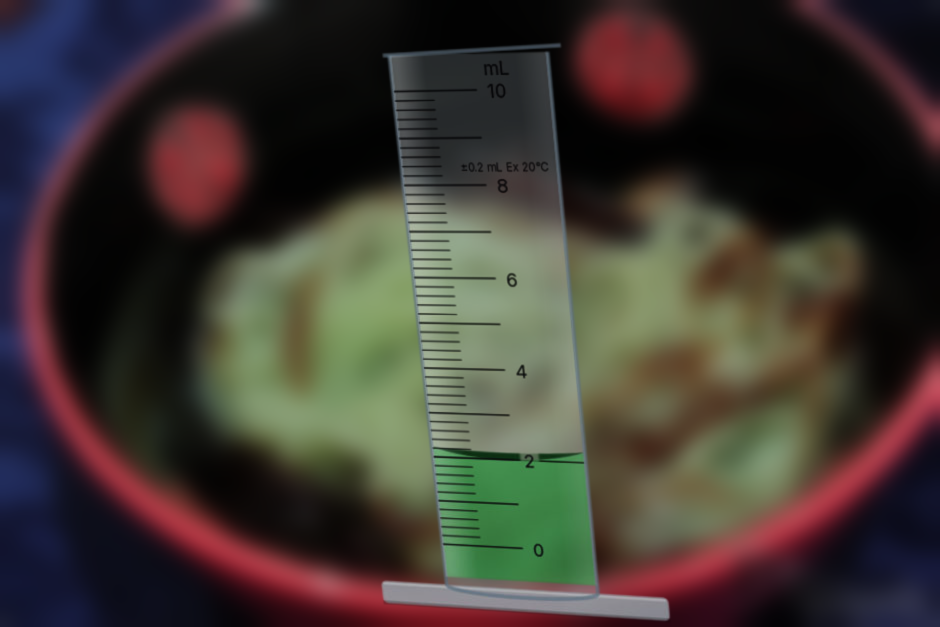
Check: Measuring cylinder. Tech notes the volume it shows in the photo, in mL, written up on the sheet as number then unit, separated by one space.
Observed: 2 mL
